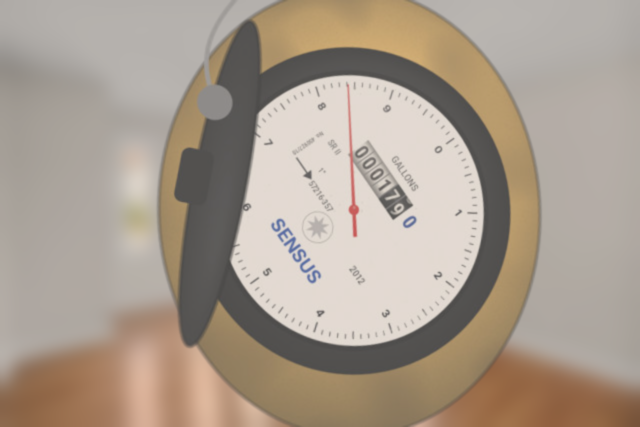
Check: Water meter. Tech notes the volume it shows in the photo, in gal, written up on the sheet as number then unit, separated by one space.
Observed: 1788.4 gal
